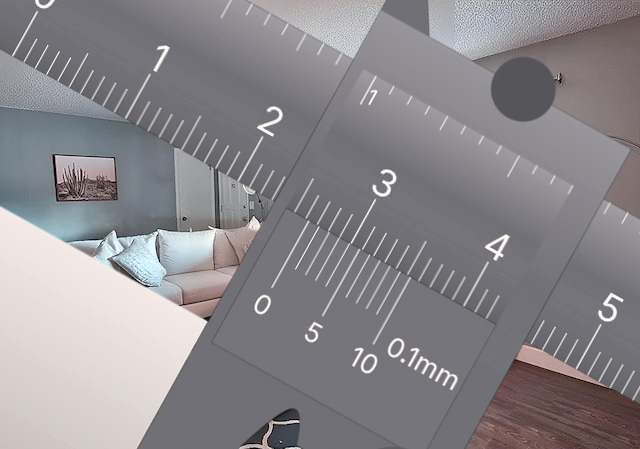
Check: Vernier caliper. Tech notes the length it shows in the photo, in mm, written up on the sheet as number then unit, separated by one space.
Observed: 26.3 mm
